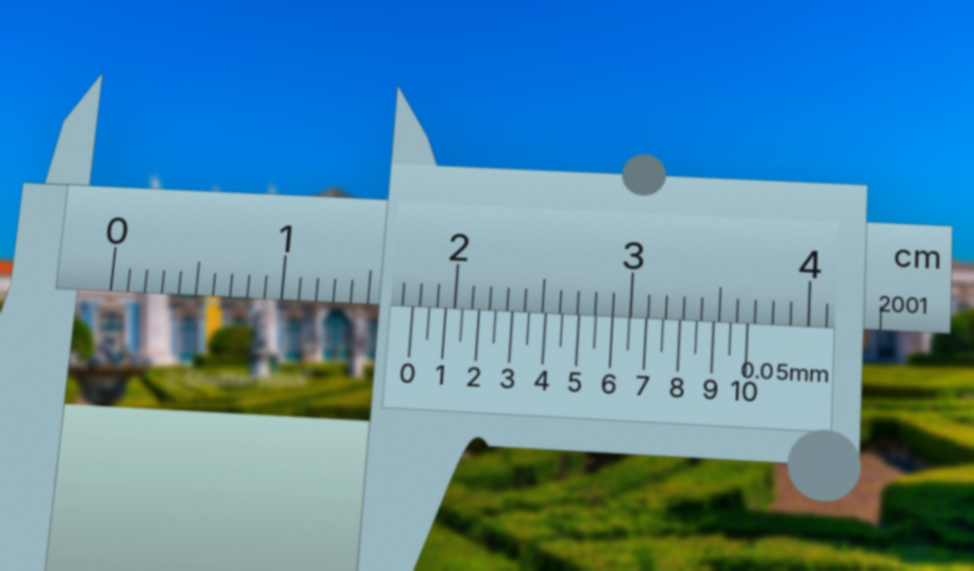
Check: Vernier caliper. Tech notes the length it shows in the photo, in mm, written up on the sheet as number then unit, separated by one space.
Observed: 17.6 mm
